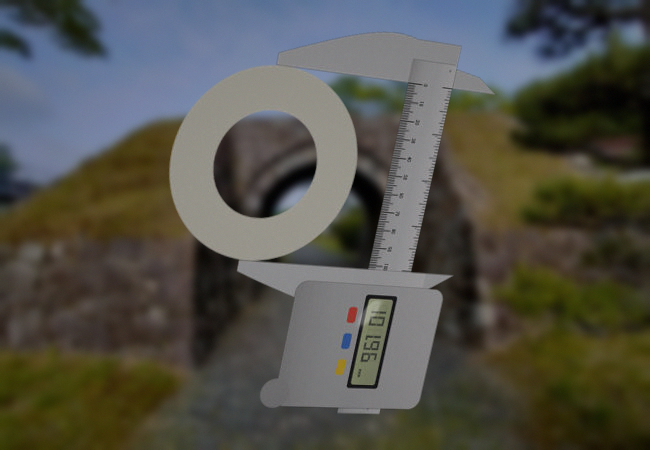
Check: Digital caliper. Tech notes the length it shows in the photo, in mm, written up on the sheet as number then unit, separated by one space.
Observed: 101.96 mm
